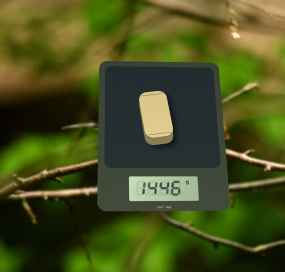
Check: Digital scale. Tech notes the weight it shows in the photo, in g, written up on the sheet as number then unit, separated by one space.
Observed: 1446 g
